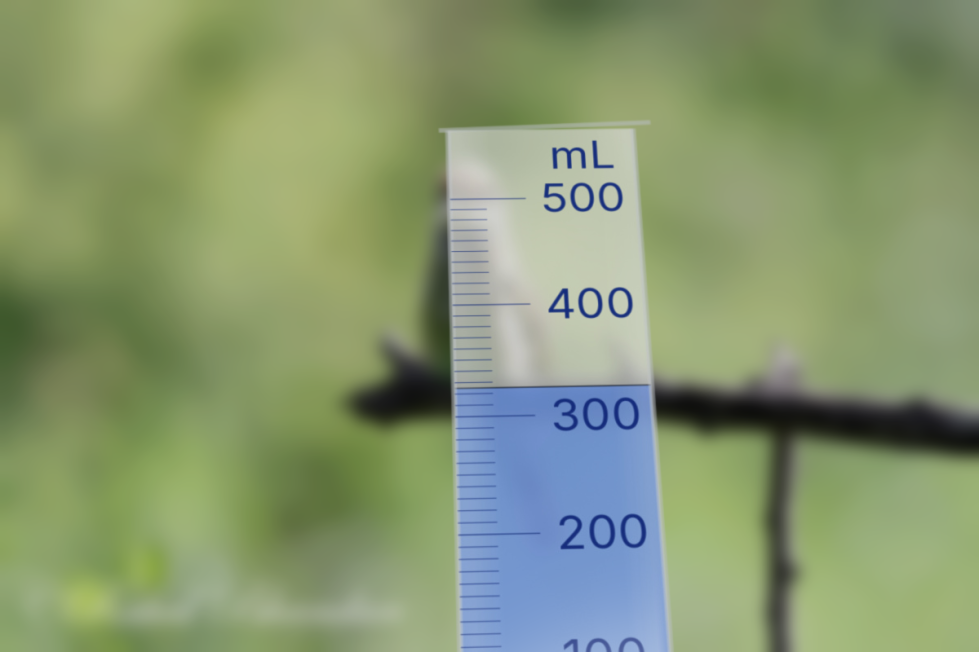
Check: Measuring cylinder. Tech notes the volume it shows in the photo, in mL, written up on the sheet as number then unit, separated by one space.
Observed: 325 mL
